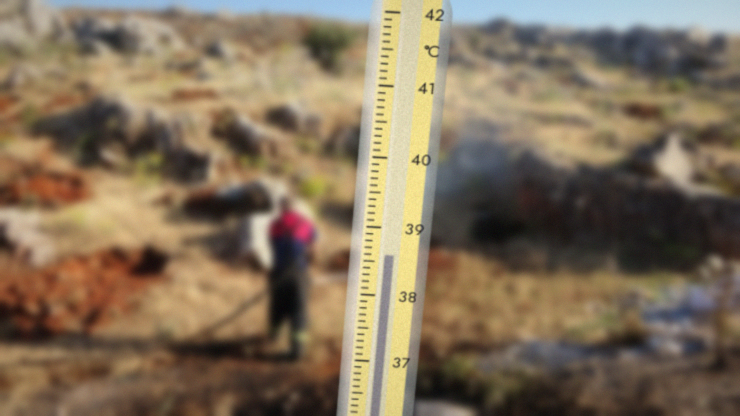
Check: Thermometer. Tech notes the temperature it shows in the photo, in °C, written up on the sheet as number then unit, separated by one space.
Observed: 38.6 °C
